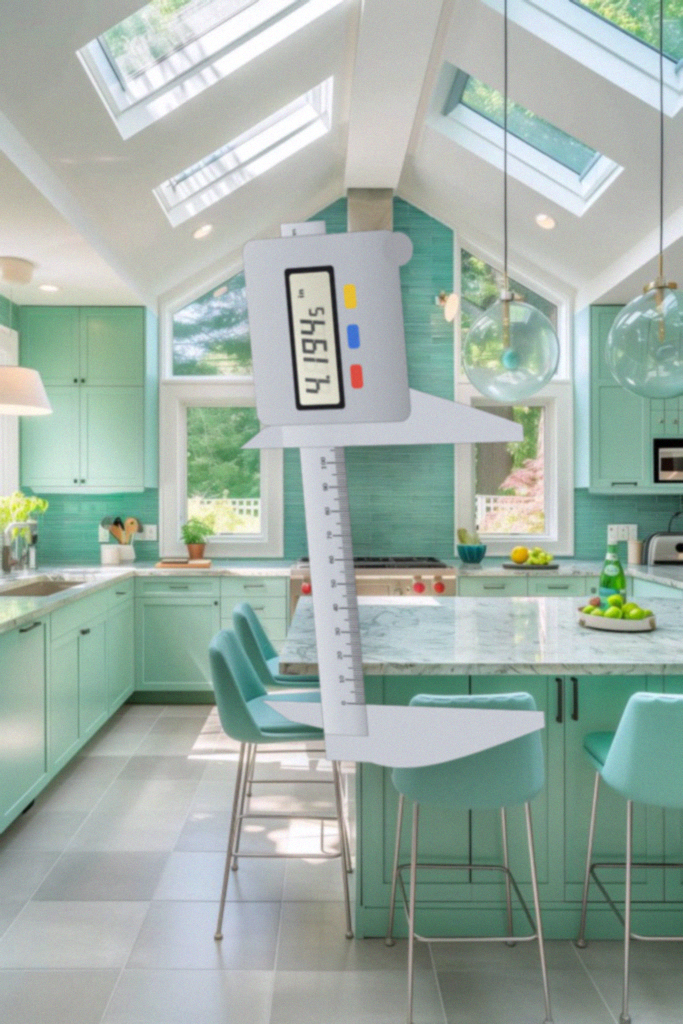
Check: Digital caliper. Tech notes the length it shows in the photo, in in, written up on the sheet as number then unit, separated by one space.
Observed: 4.1945 in
